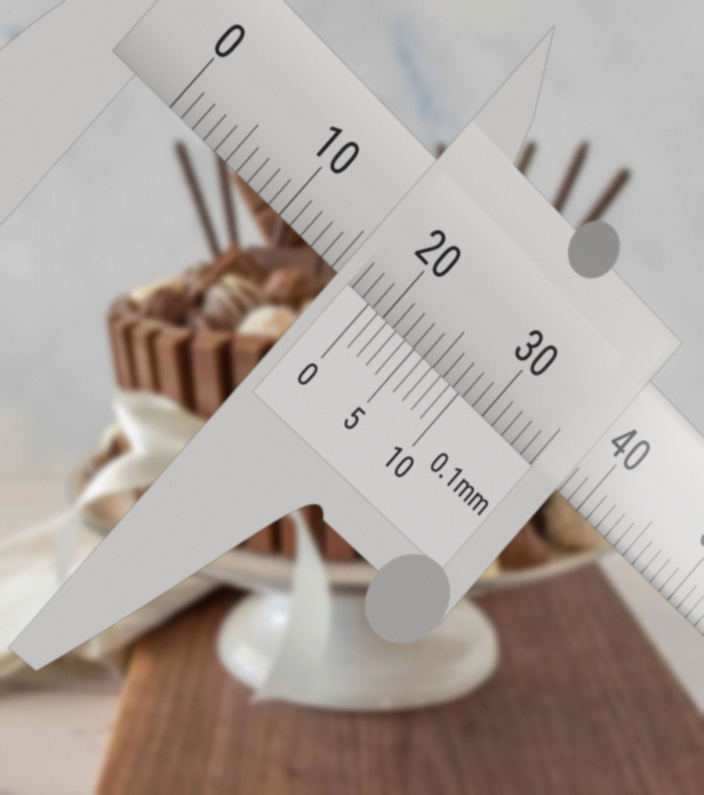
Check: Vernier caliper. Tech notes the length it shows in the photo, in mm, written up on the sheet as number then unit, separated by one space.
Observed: 18.6 mm
